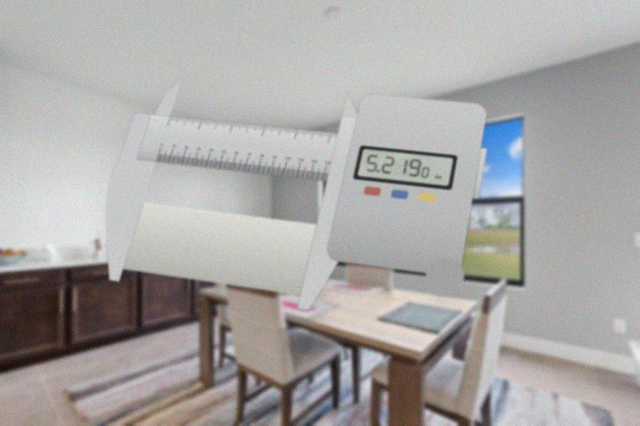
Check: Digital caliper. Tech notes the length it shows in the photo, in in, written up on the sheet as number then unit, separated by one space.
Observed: 5.2190 in
